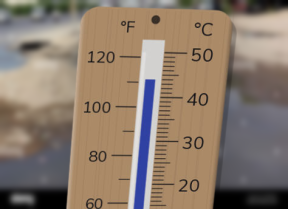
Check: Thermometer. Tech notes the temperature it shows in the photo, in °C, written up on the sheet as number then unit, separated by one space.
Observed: 44 °C
